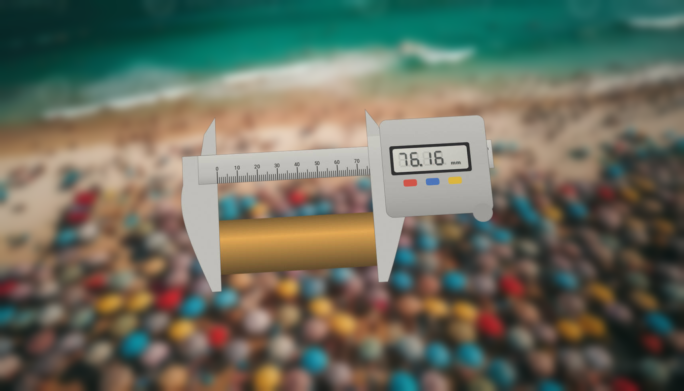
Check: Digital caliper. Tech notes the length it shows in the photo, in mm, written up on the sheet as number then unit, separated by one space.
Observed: 76.16 mm
